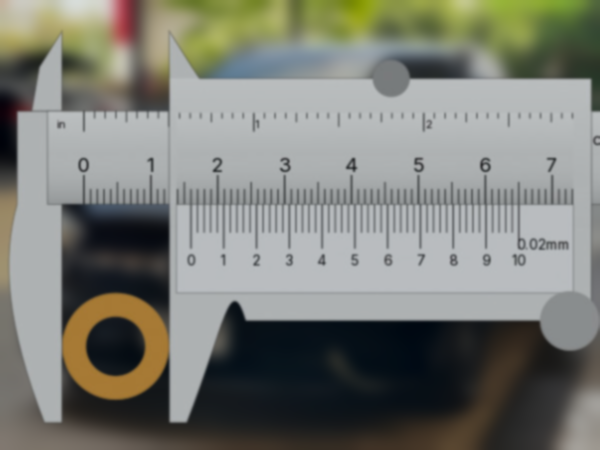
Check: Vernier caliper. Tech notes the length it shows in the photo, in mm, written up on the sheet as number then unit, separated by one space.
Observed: 16.0 mm
